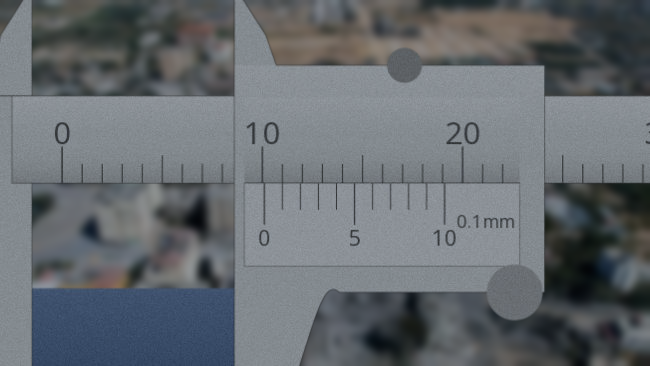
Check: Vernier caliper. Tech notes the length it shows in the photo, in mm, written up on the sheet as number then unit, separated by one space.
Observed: 10.1 mm
